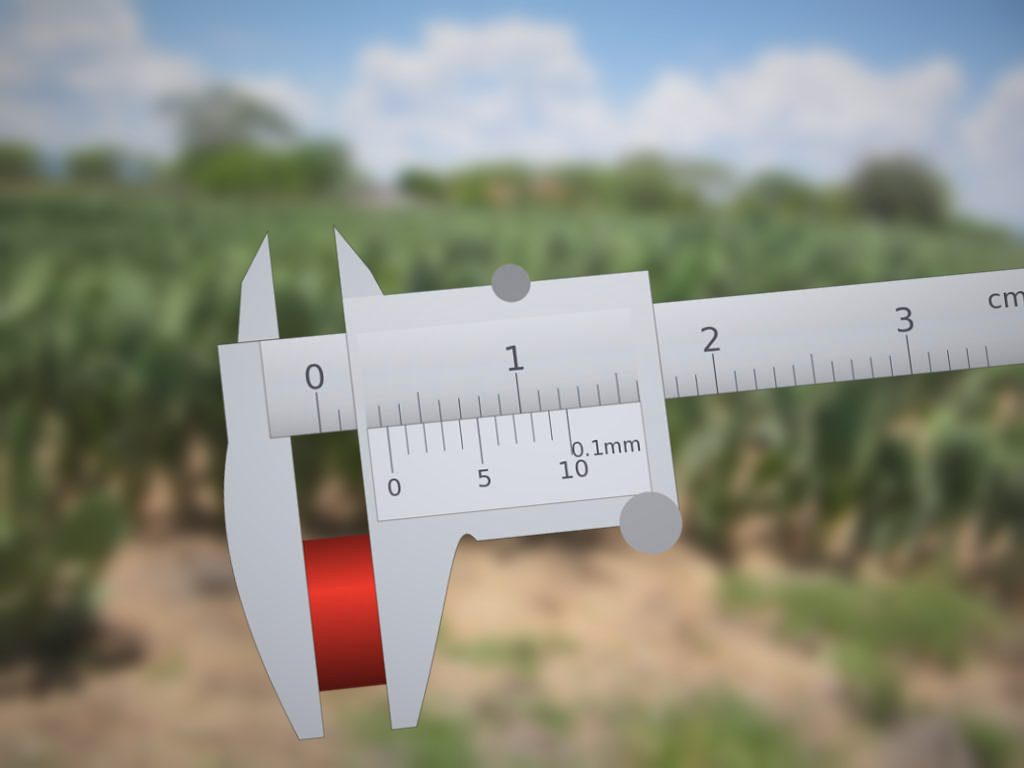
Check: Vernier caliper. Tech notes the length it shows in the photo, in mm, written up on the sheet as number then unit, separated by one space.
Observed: 3.3 mm
